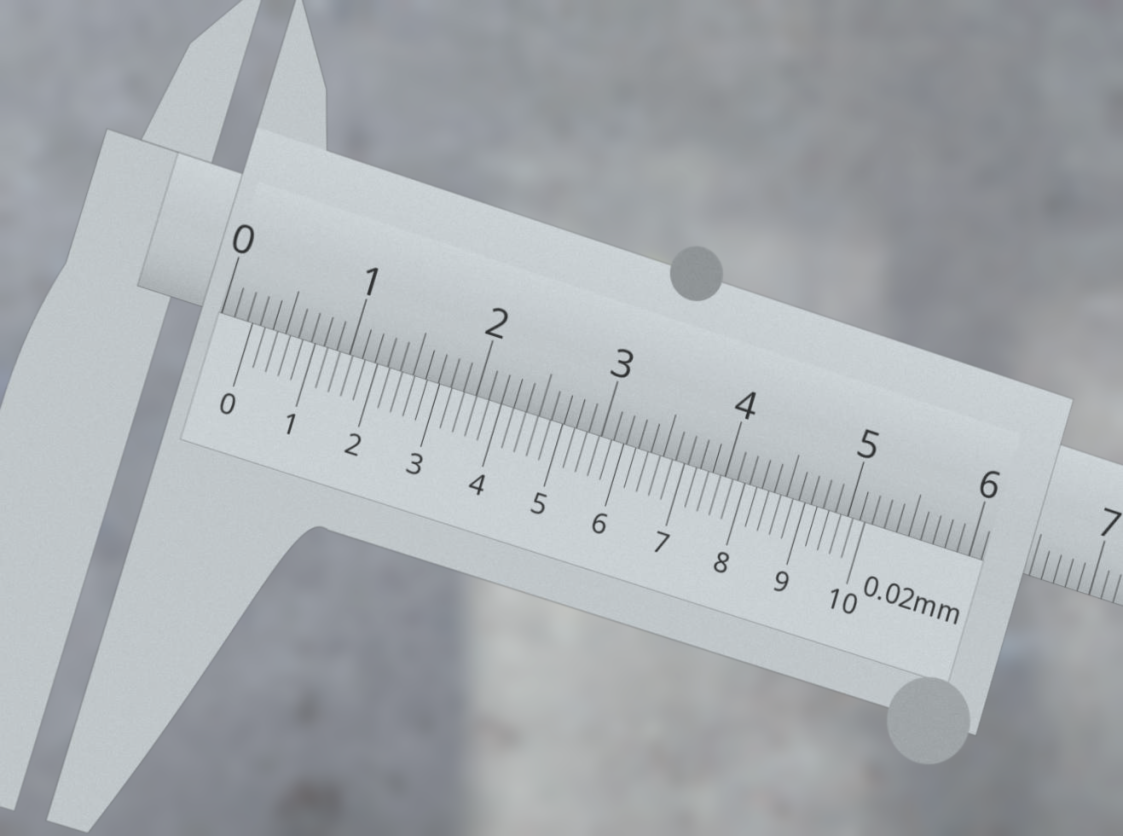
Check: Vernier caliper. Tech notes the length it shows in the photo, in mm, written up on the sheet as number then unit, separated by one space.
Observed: 2.4 mm
